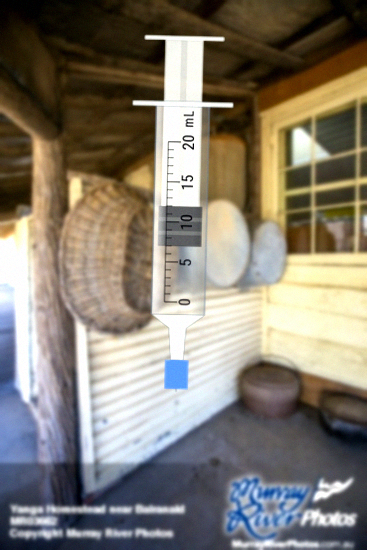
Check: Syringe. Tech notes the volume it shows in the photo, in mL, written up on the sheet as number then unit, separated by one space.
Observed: 7 mL
